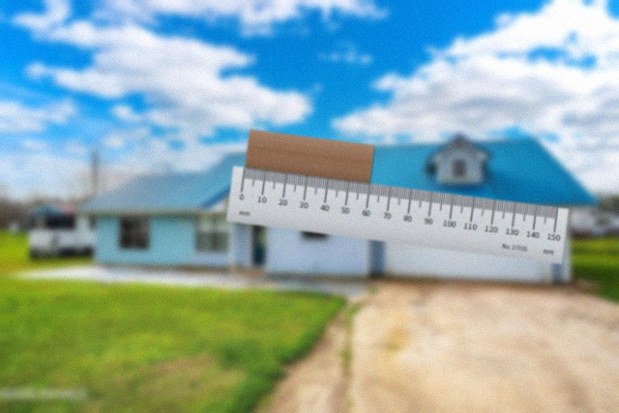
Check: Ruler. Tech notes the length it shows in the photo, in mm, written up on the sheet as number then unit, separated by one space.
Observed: 60 mm
